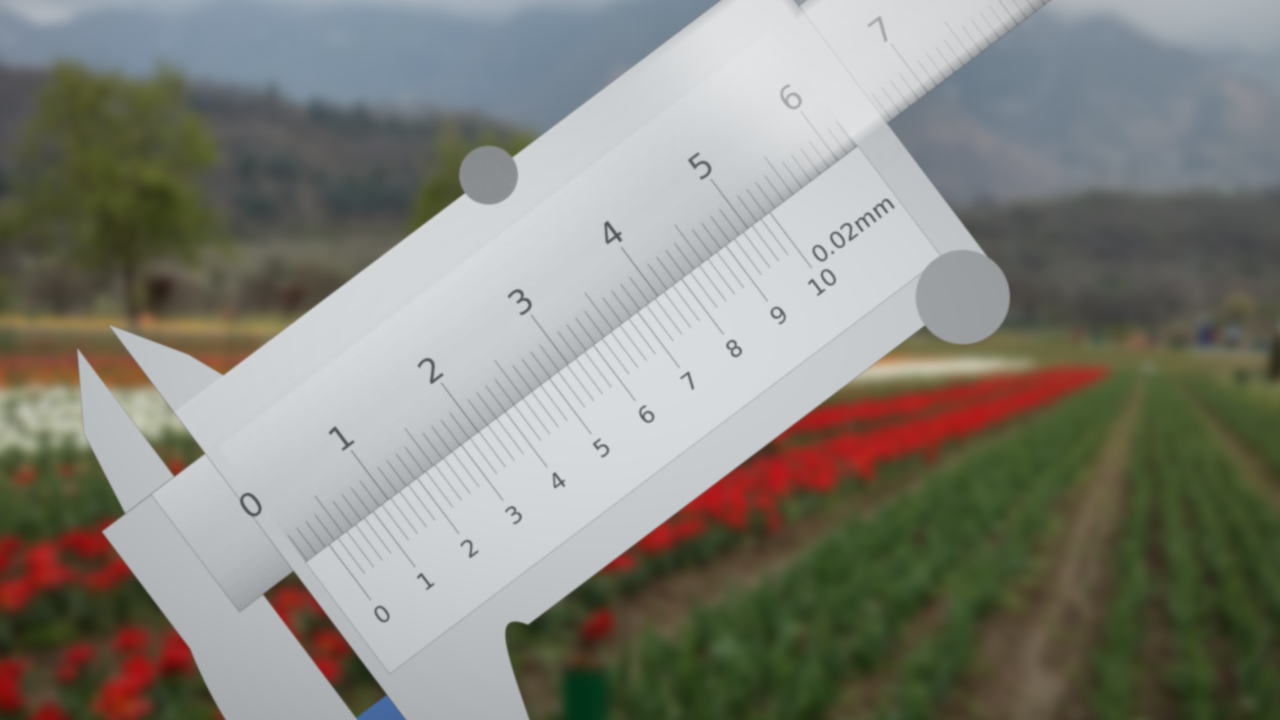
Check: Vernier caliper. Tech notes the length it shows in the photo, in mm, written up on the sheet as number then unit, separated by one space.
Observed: 3.4 mm
